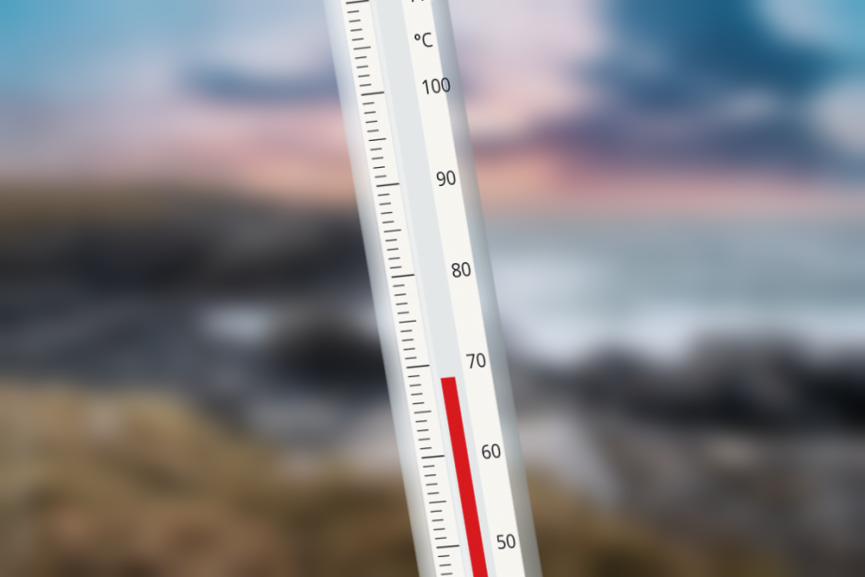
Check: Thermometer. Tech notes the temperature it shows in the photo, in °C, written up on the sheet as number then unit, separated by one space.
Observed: 68.5 °C
